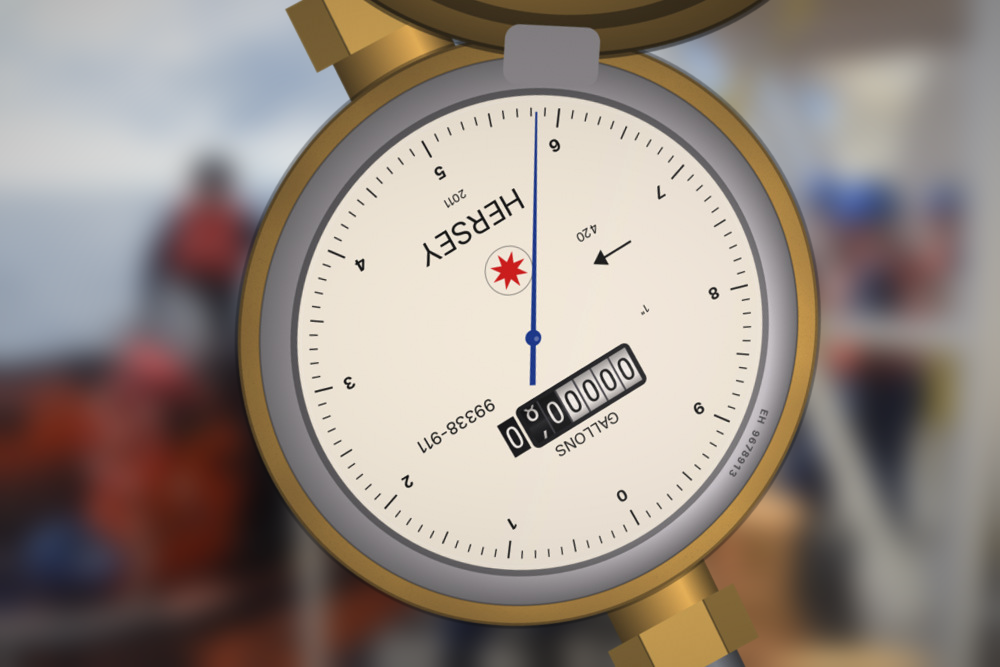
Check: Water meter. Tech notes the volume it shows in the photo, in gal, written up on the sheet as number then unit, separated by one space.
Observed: 75.8 gal
